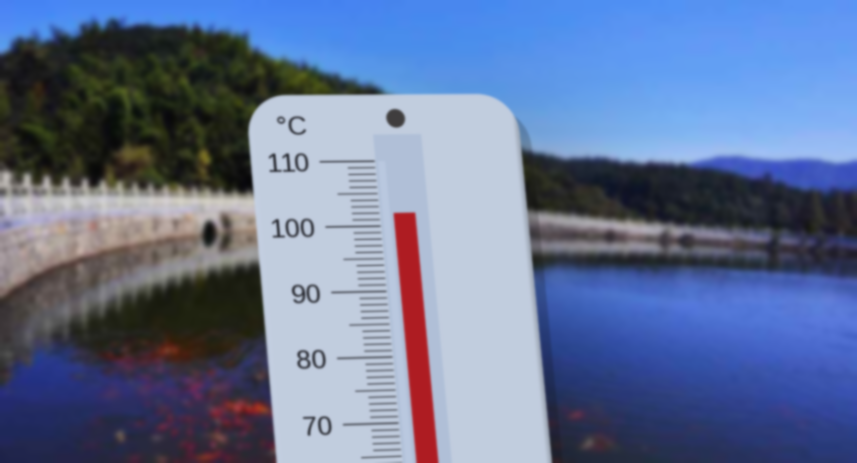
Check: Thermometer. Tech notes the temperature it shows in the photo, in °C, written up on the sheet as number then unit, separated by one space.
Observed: 102 °C
